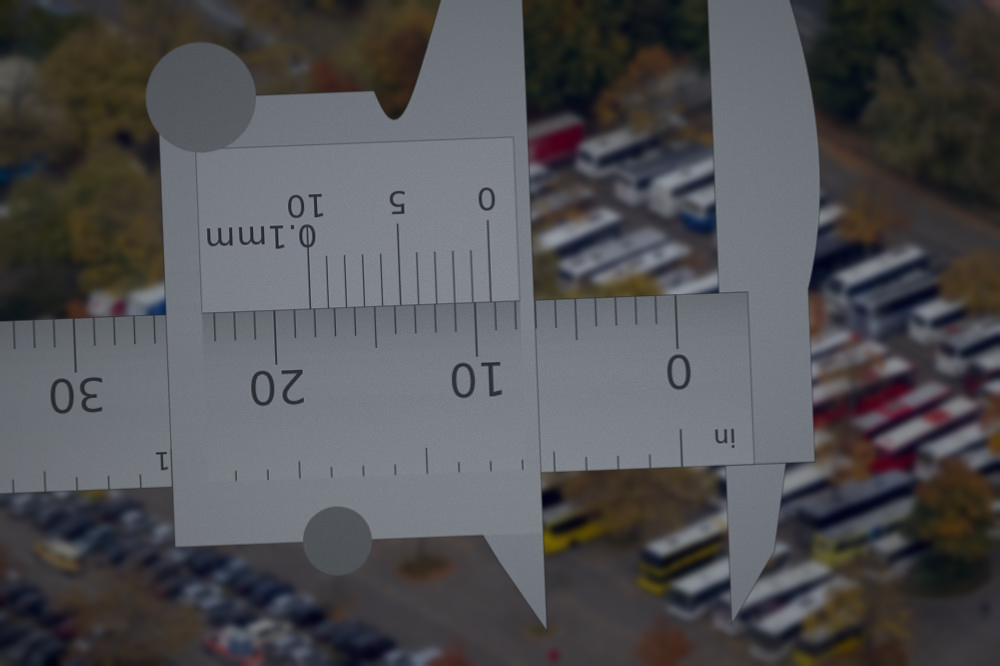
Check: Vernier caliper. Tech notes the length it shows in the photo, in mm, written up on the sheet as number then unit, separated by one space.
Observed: 9.2 mm
